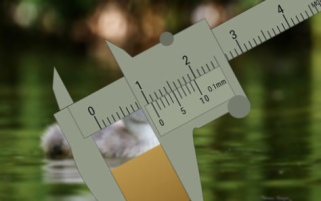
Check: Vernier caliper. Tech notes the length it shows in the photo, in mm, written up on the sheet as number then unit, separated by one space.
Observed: 10.6 mm
